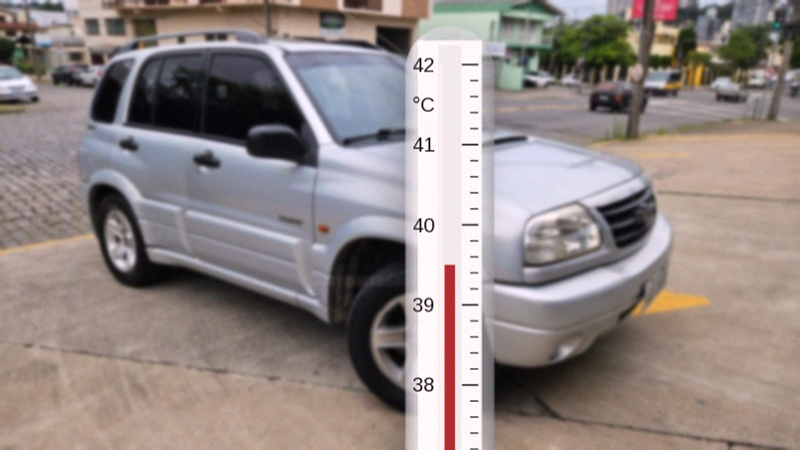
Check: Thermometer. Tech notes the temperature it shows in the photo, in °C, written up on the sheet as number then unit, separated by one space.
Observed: 39.5 °C
